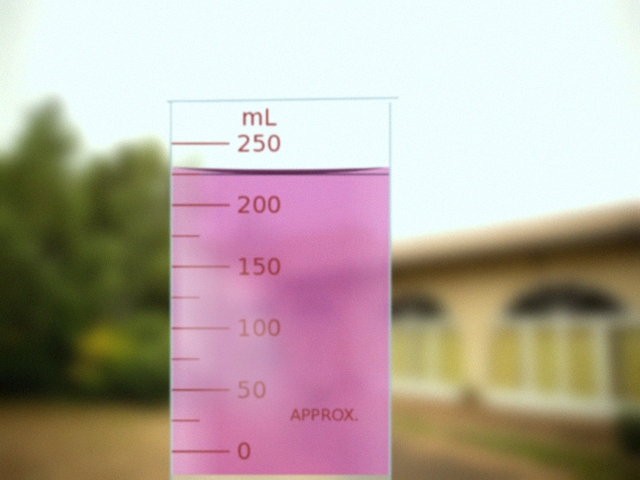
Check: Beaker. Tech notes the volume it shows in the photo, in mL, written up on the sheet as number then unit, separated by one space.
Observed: 225 mL
